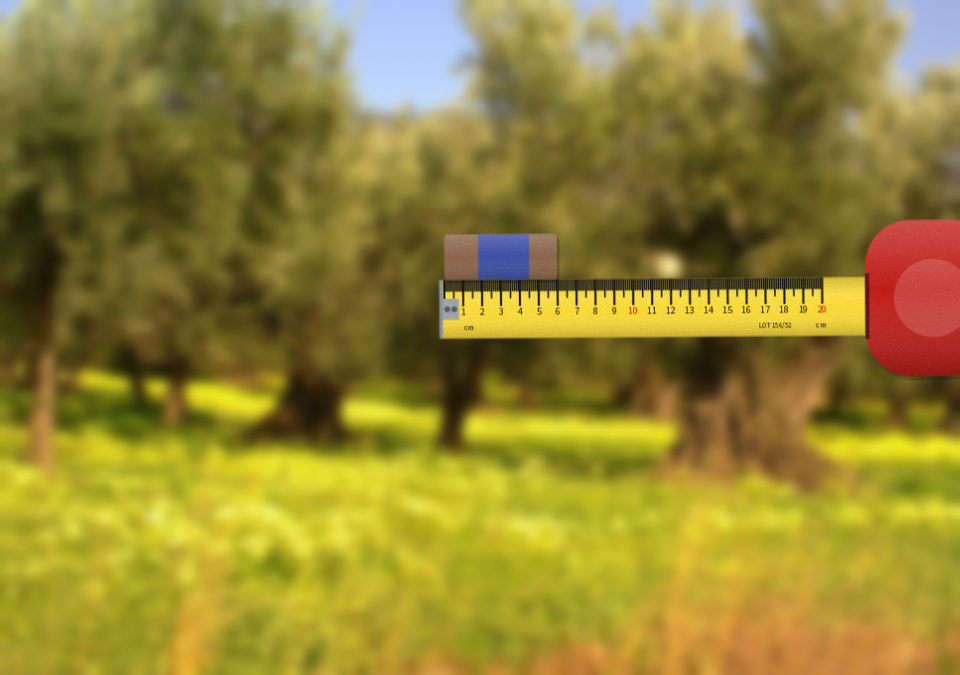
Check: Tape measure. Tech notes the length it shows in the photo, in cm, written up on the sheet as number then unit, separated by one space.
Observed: 6 cm
